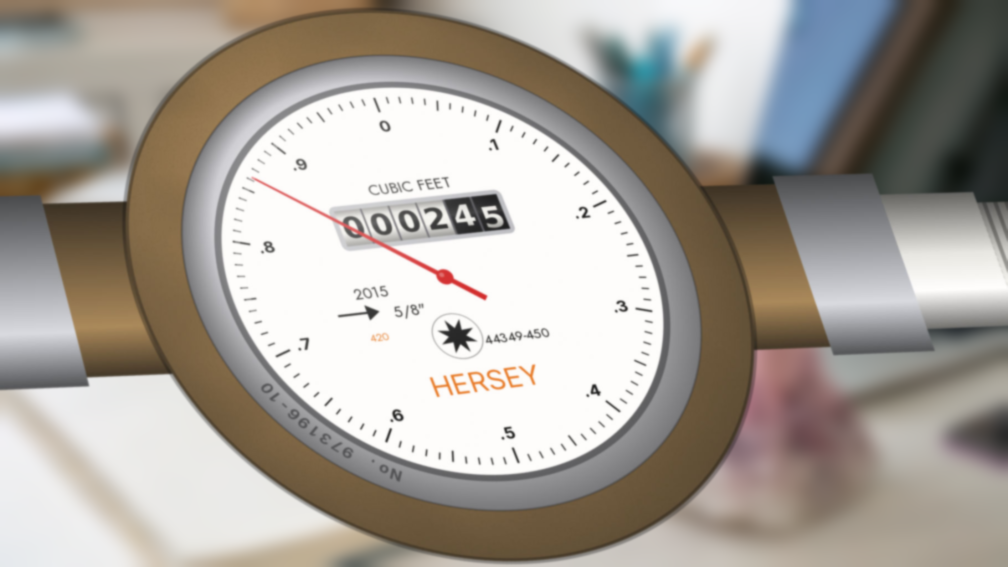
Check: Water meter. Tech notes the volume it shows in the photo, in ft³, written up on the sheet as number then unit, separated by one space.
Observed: 244.86 ft³
